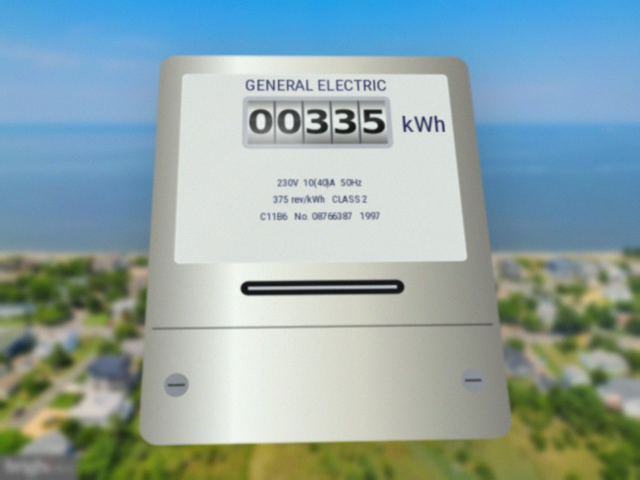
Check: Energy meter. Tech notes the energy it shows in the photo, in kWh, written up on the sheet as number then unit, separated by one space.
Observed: 335 kWh
